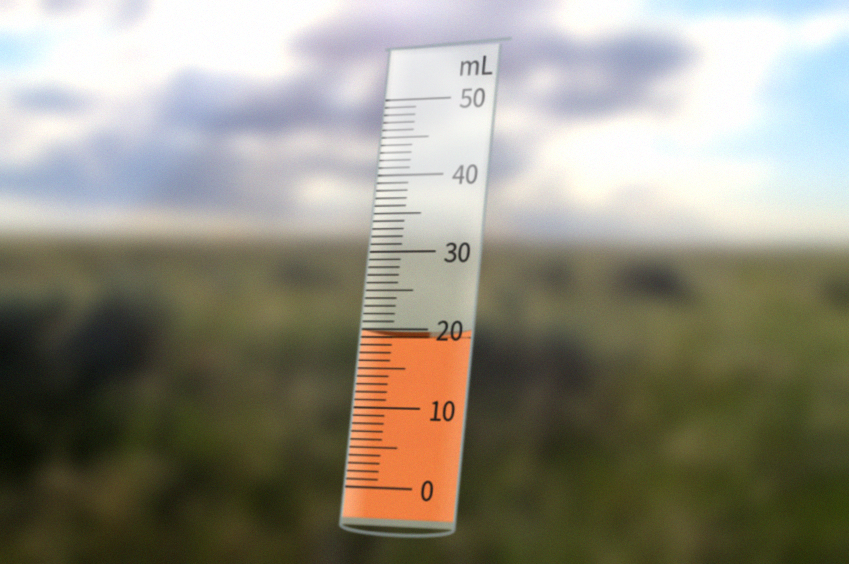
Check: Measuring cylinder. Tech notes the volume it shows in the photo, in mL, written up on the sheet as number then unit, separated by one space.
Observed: 19 mL
